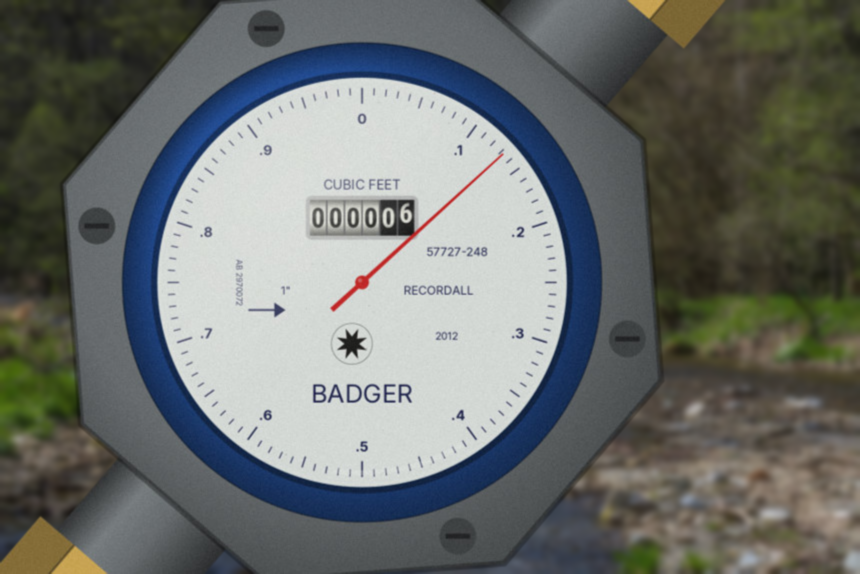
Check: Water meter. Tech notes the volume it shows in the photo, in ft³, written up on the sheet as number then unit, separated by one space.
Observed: 6.13 ft³
